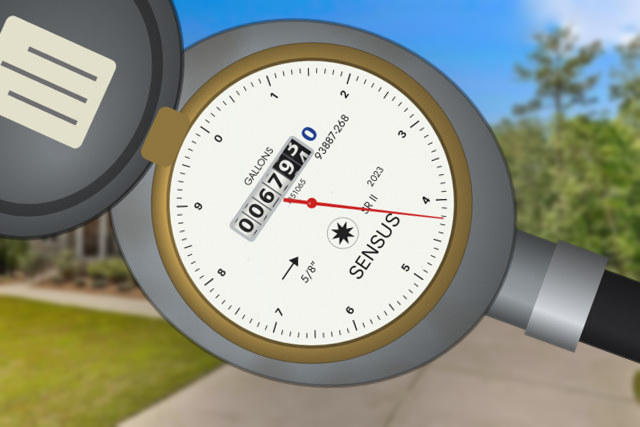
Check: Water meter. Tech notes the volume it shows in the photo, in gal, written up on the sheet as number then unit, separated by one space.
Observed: 67934.2 gal
